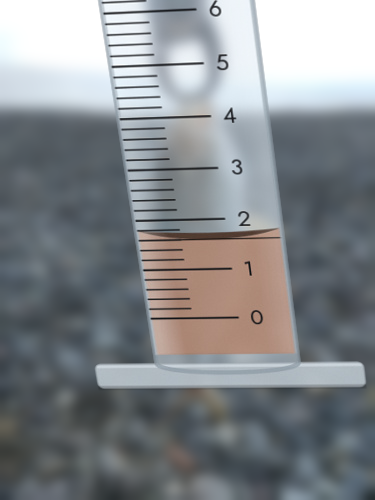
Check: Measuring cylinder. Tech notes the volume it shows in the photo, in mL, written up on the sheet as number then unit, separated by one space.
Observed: 1.6 mL
